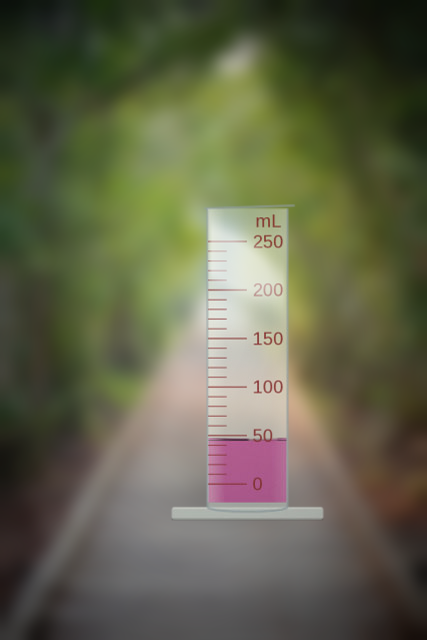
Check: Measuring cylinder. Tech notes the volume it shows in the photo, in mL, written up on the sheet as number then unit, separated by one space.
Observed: 45 mL
